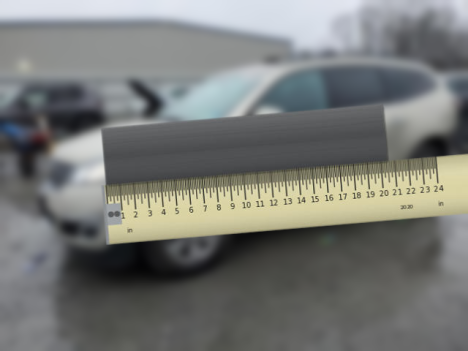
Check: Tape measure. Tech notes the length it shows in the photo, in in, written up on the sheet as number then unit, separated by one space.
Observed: 20.5 in
